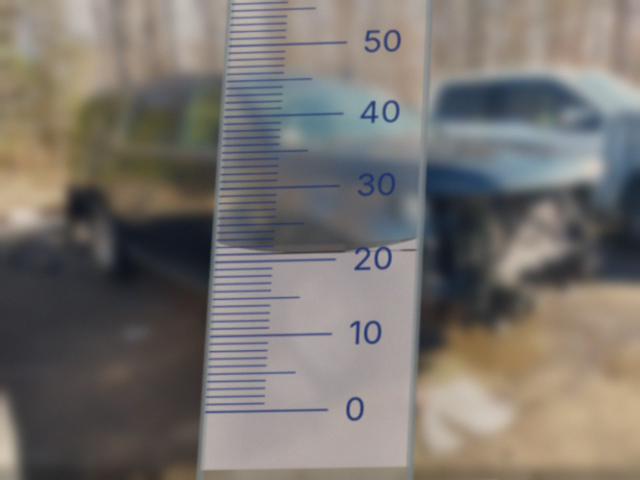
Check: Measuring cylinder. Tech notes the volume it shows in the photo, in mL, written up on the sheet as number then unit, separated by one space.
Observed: 21 mL
